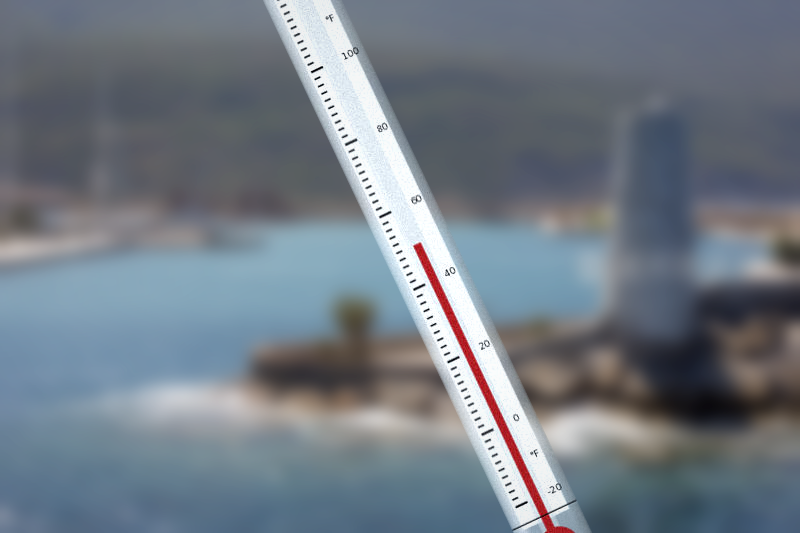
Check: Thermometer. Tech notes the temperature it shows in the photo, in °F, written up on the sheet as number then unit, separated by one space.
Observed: 50 °F
